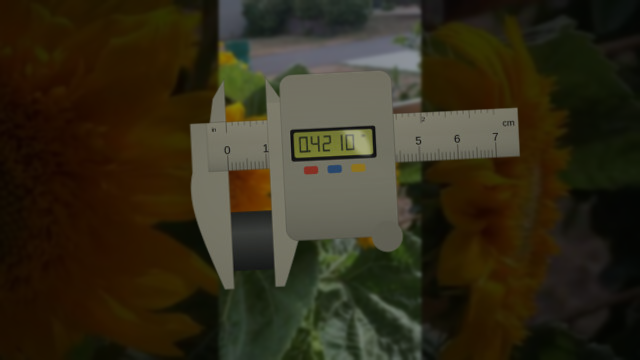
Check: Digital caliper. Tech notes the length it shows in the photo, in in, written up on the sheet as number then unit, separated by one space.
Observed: 0.4210 in
